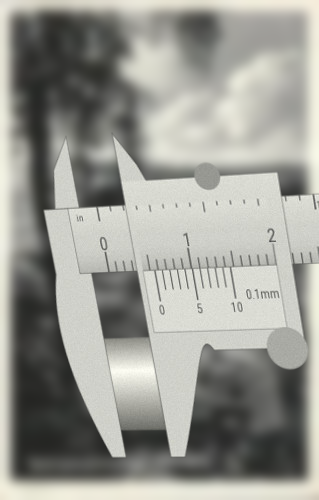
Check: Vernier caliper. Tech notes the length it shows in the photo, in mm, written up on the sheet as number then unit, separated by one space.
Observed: 5.6 mm
